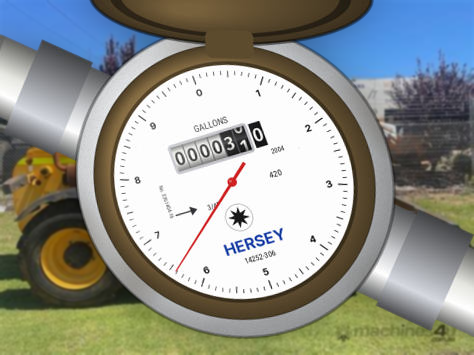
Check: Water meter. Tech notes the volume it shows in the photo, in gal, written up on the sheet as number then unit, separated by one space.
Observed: 306.4 gal
